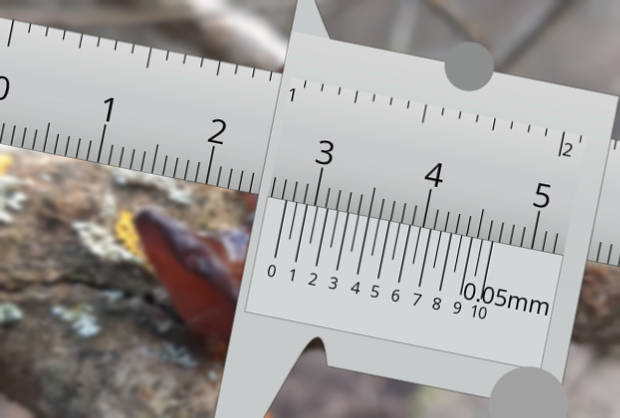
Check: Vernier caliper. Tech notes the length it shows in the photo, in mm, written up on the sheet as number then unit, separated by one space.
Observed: 27.4 mm
